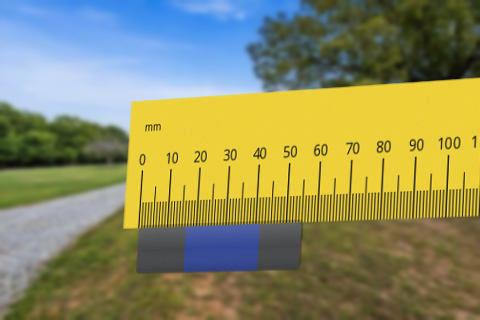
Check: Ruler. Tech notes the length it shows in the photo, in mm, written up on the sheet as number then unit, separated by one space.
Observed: 55 mm
